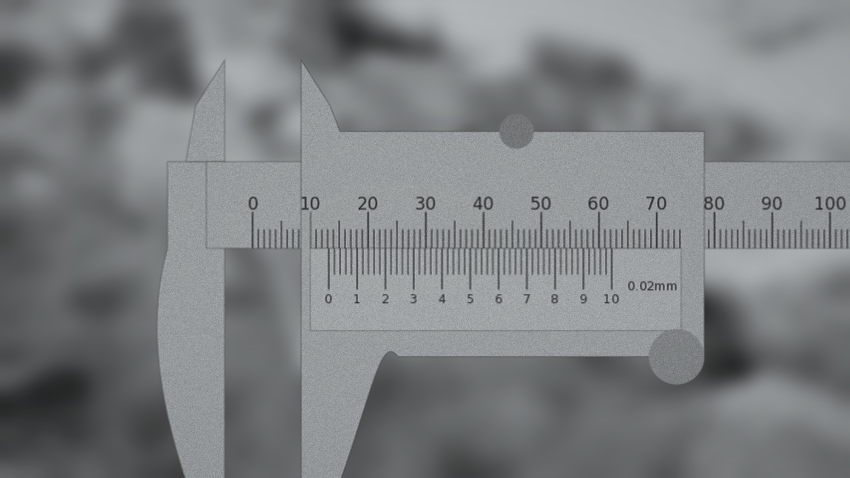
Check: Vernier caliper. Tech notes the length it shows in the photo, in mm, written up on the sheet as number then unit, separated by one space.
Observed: 13.2 mm
